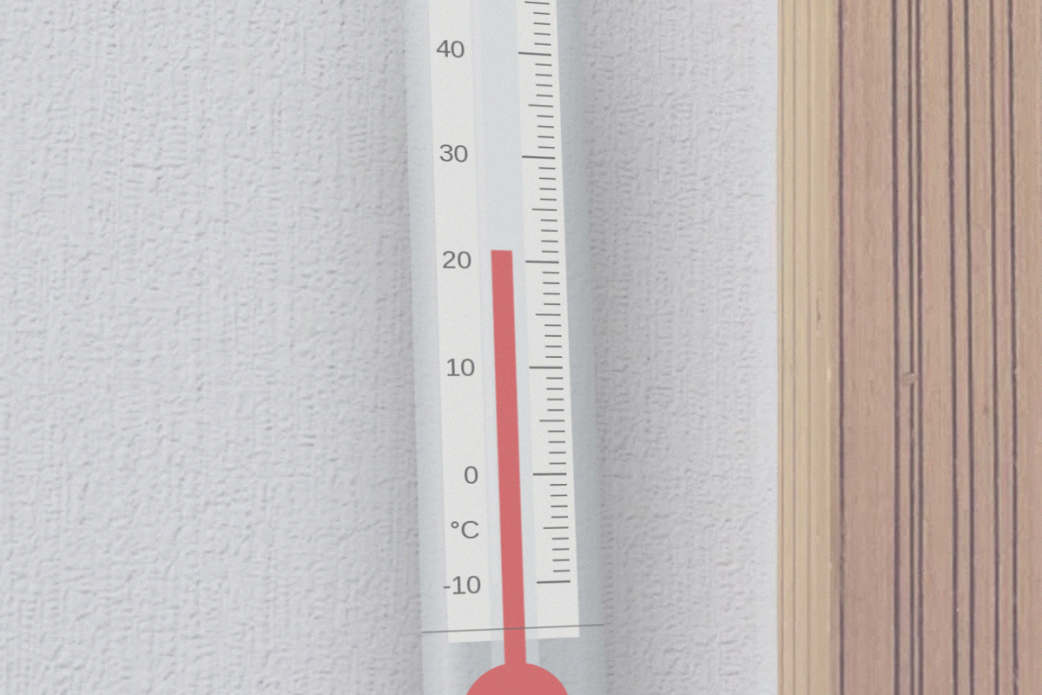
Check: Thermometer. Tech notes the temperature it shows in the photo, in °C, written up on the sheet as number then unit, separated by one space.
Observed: 21 °C
